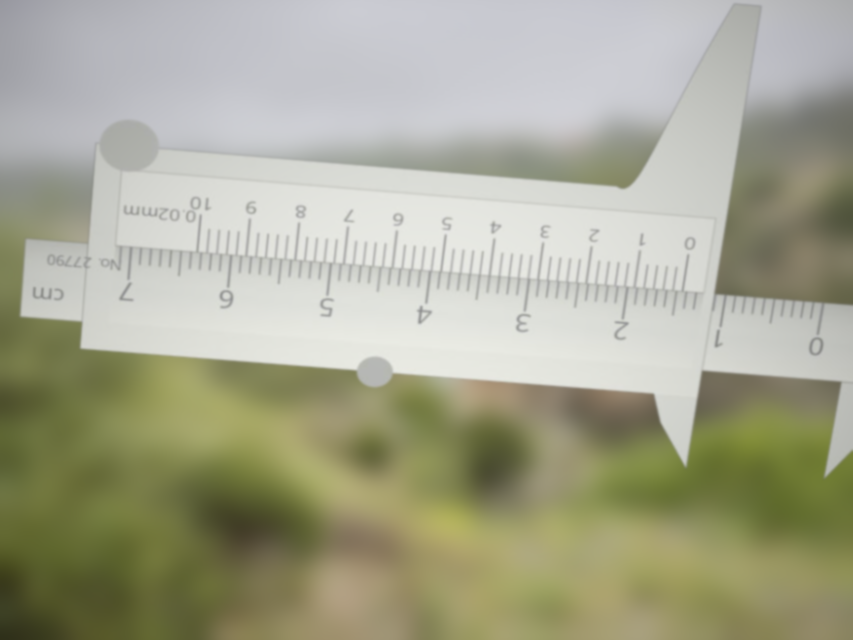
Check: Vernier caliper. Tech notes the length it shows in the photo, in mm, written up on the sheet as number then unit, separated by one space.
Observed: 14.4 mm
